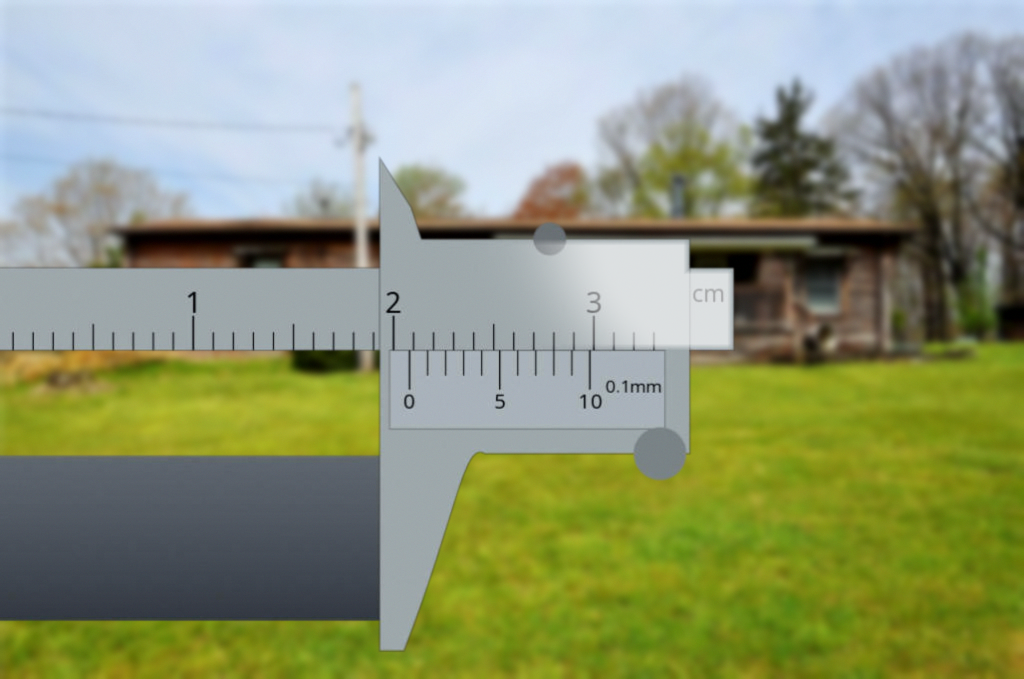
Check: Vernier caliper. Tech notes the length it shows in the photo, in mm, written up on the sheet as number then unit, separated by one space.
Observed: 20.8 mm
